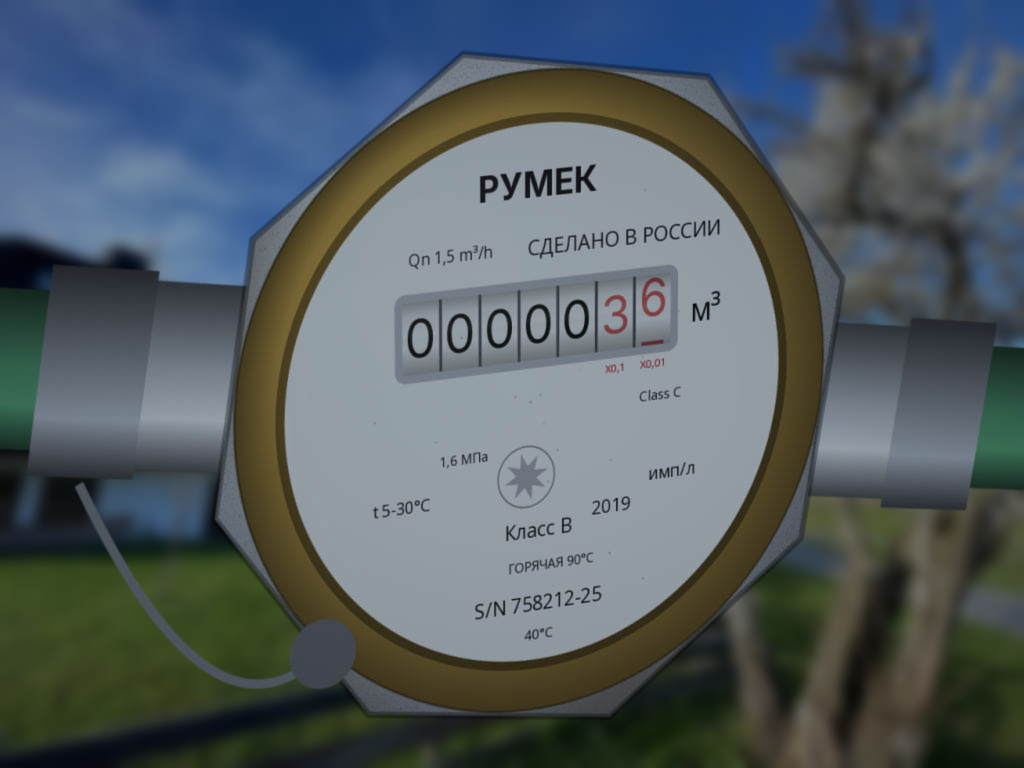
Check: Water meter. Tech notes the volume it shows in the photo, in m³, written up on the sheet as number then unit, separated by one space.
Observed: 0.36 m³
